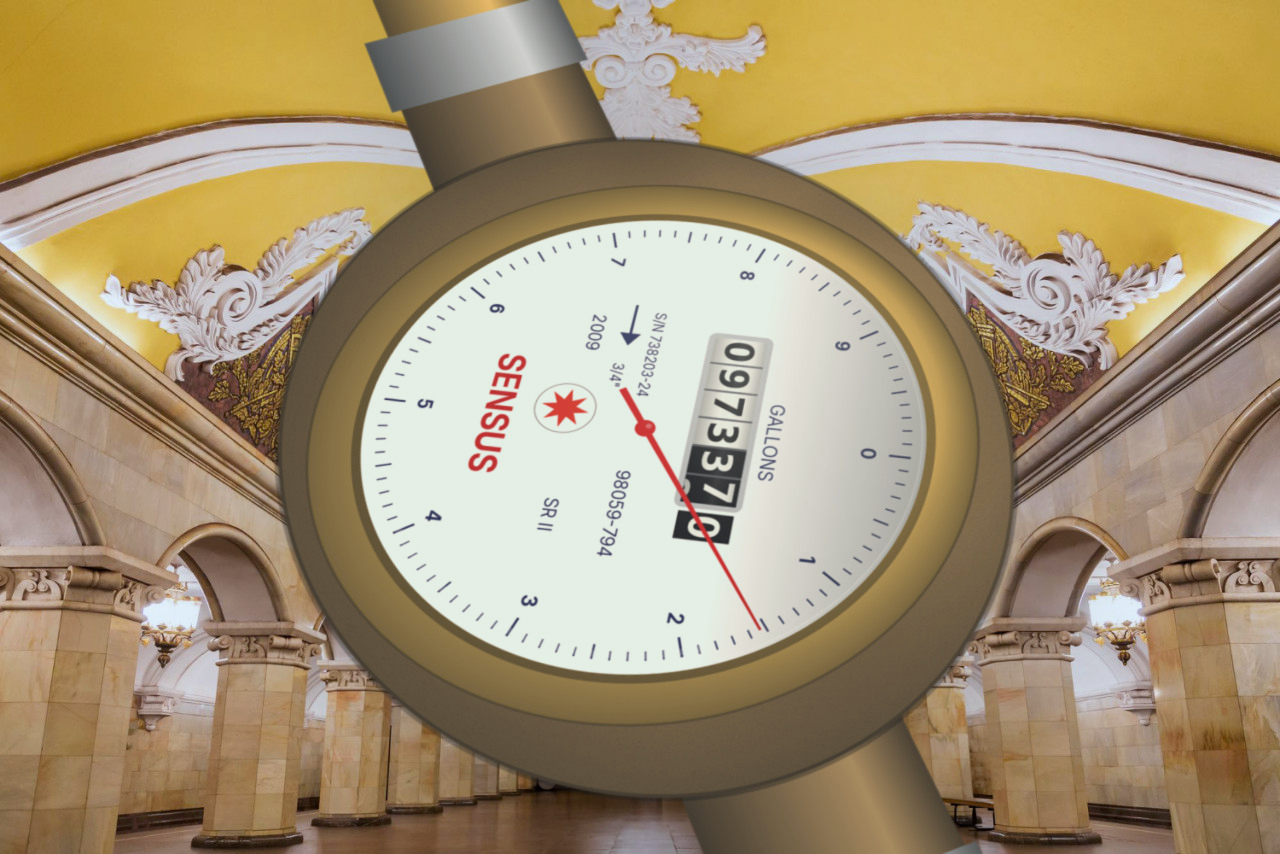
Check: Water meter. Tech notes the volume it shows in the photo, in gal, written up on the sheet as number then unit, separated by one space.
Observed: 973371.5 gal
